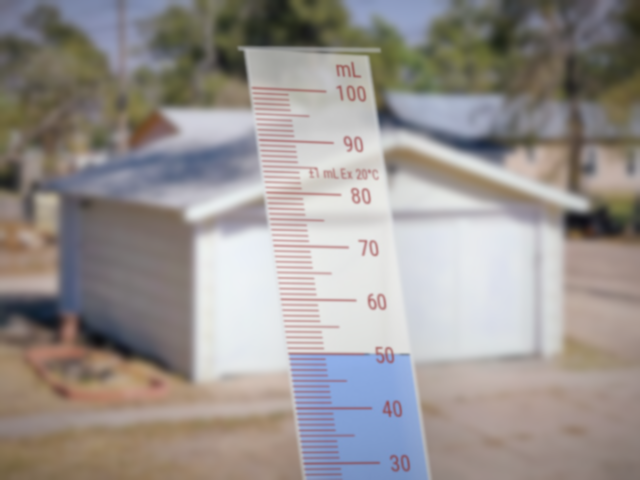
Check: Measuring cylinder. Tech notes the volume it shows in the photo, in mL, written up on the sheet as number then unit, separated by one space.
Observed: 50 mL
